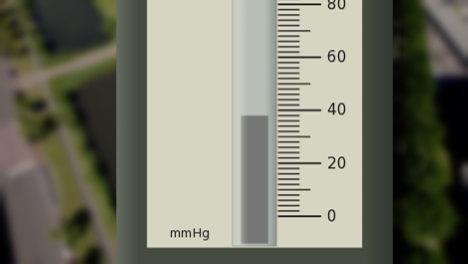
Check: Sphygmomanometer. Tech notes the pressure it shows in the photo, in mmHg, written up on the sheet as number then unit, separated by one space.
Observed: 38 mmHg
